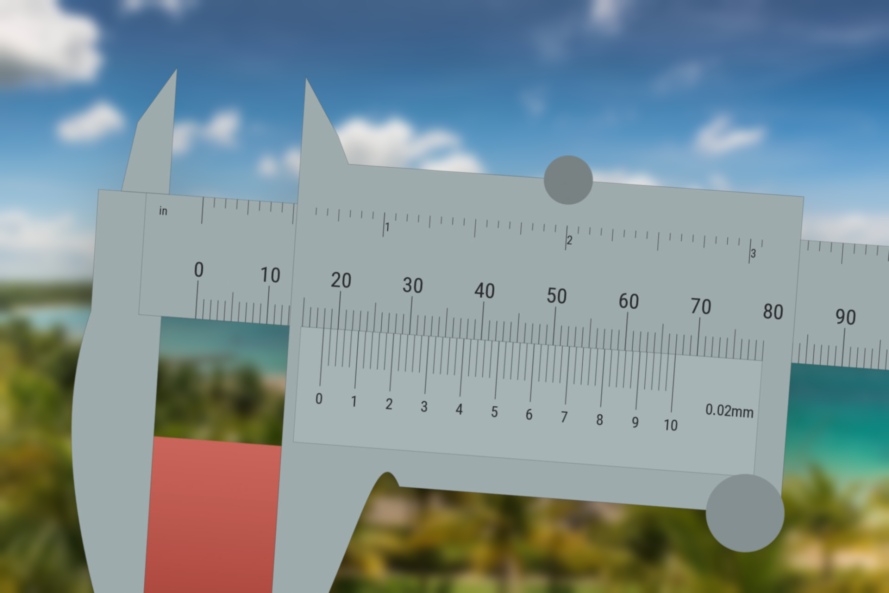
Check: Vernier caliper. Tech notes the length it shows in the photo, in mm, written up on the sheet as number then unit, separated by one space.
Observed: 18.0 mm
